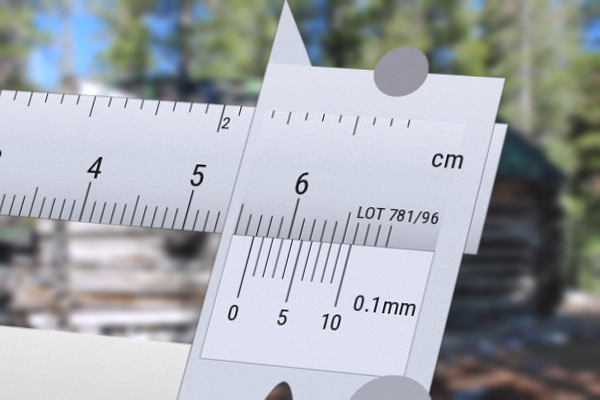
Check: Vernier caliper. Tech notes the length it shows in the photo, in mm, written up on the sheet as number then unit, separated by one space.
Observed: 56.8 mm
